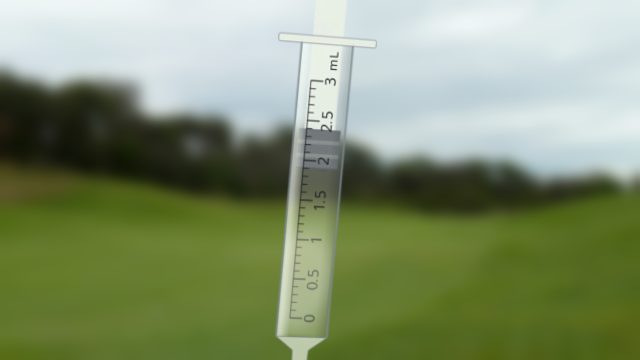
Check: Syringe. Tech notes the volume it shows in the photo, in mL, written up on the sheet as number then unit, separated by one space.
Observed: 1.9 mL
